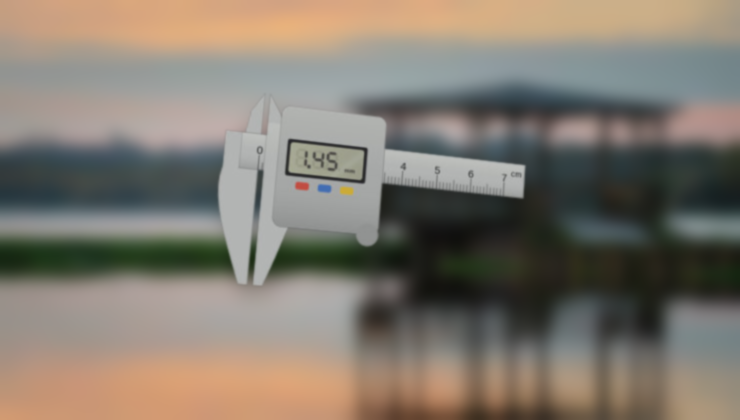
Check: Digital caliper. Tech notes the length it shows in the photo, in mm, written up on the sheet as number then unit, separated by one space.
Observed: 1.45 mm
